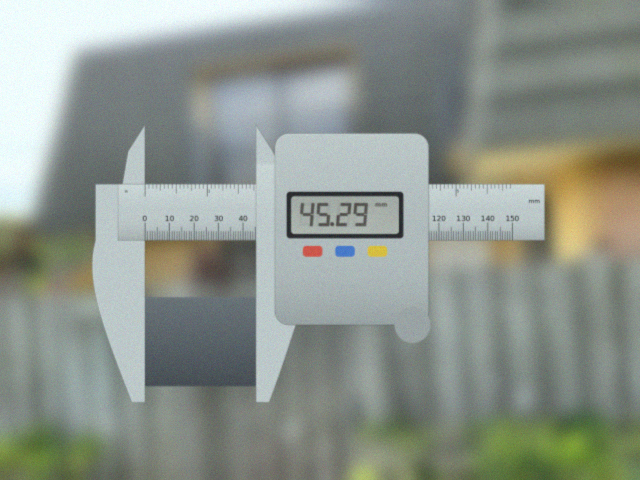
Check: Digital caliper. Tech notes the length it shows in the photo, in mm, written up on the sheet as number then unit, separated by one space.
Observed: 45.29 mm
